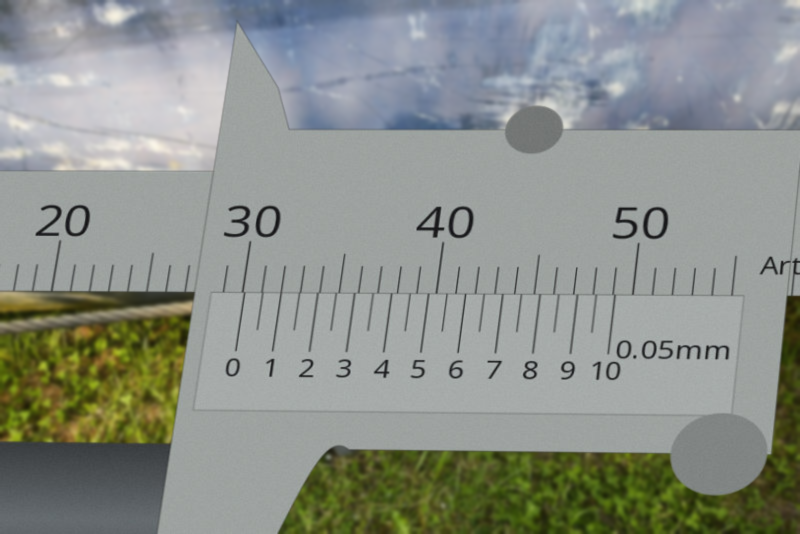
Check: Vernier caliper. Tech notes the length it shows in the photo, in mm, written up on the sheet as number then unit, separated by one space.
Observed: 30.1 mm
